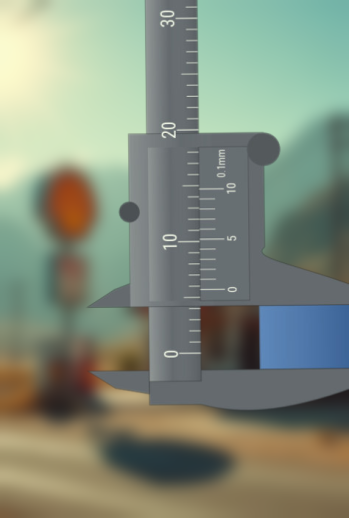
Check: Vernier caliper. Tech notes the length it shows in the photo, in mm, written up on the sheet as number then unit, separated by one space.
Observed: 5.7 mm
